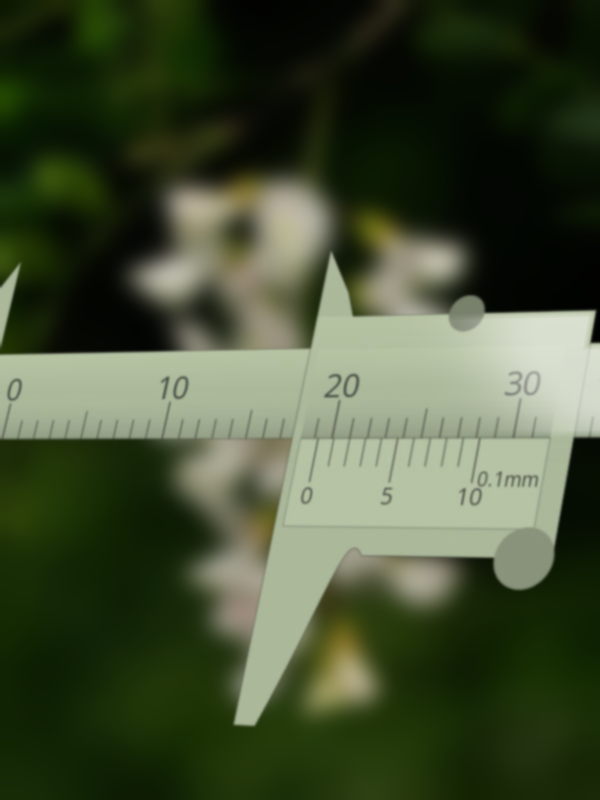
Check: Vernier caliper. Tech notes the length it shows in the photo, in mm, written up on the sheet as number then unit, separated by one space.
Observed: 19.2 mm
